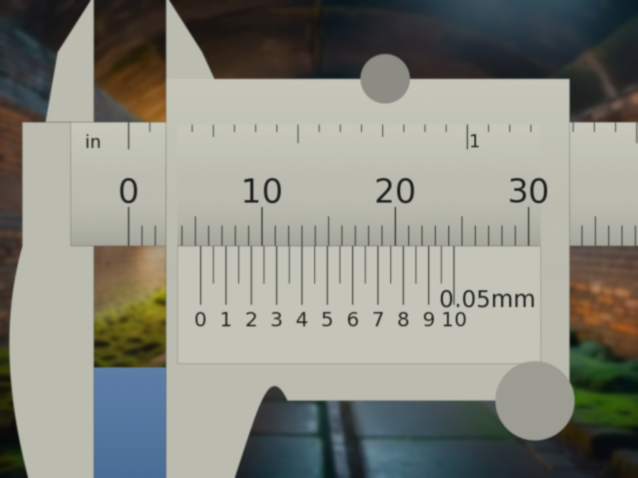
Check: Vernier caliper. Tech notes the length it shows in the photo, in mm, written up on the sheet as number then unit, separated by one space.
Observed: 5.4 mm
